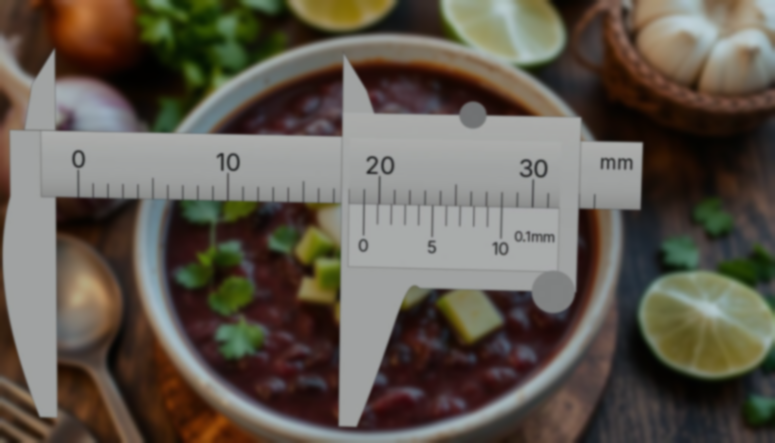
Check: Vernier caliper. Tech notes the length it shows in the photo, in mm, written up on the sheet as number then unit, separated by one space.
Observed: 19.0 mm
